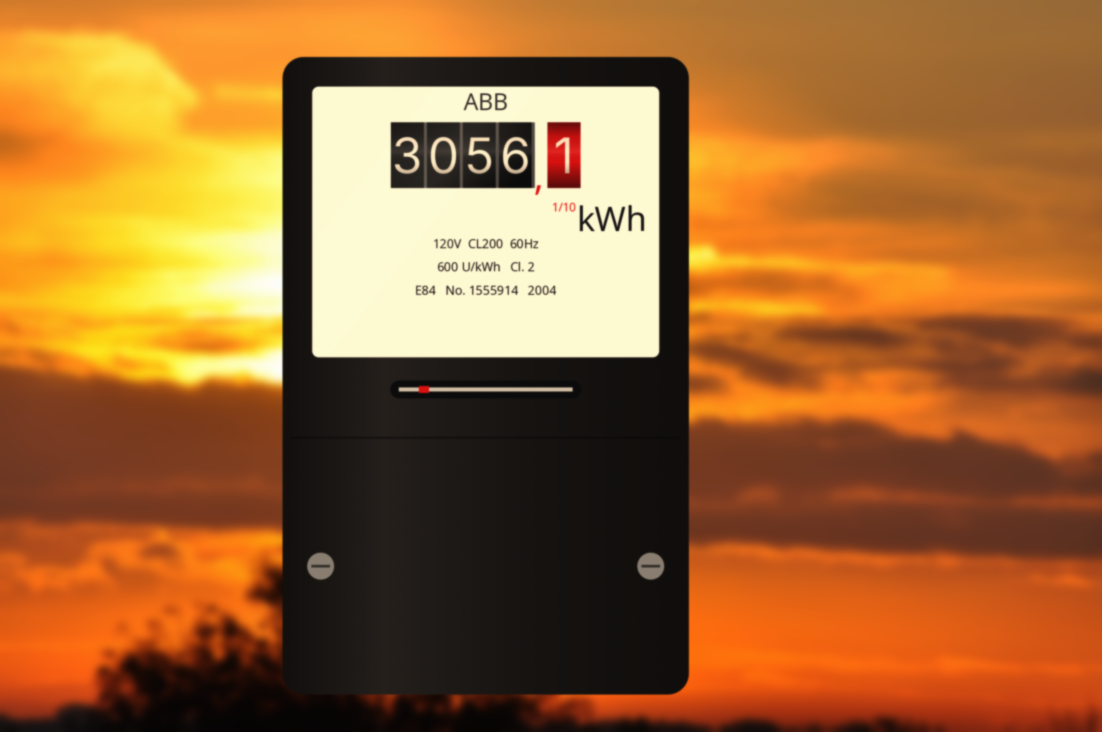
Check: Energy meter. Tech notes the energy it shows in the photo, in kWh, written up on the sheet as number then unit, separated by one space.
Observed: 3056.1 kWh
